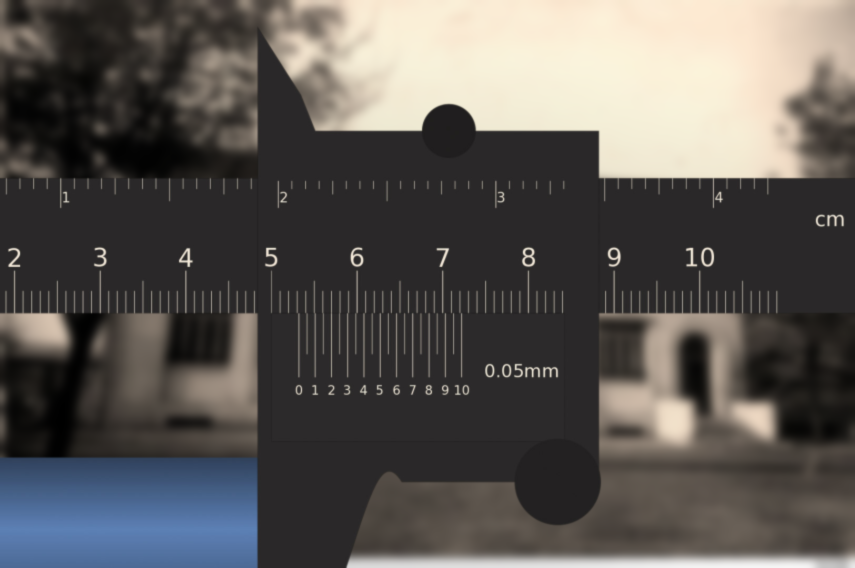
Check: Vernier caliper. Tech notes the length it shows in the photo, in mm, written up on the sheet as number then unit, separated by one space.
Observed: 53.2 mm
